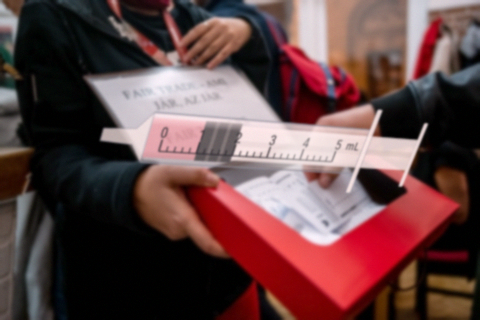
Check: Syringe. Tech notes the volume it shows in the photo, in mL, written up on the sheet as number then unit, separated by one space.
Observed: 1 mL
